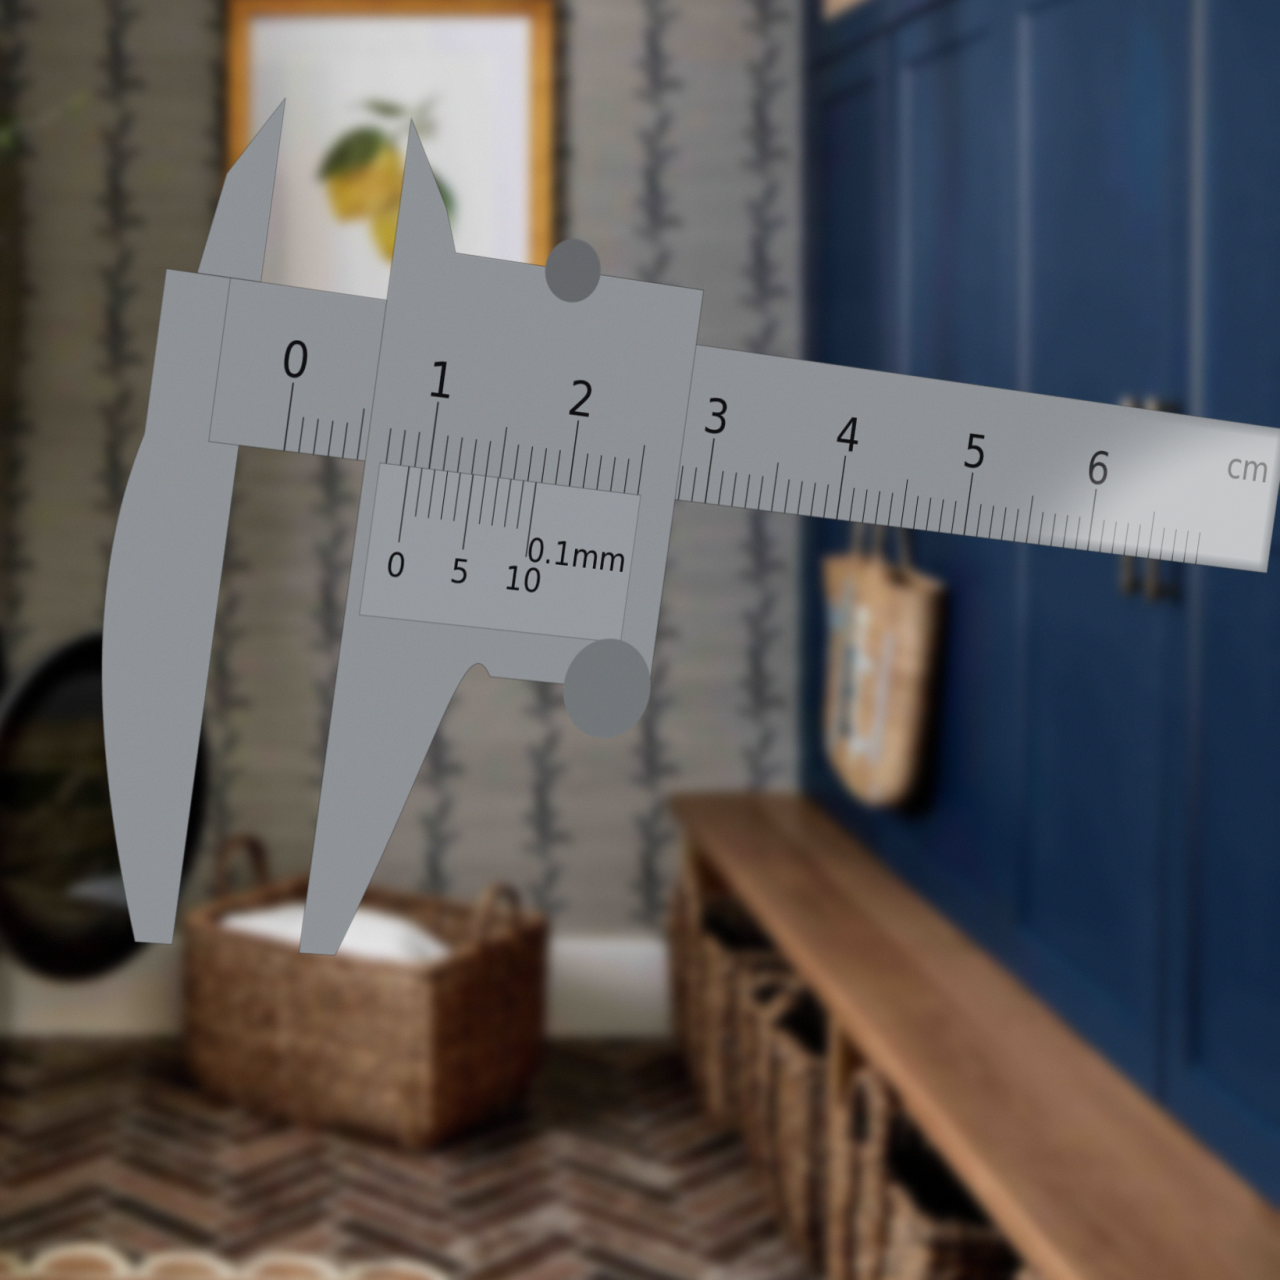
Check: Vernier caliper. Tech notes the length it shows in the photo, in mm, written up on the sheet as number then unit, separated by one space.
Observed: 8.6 mm
